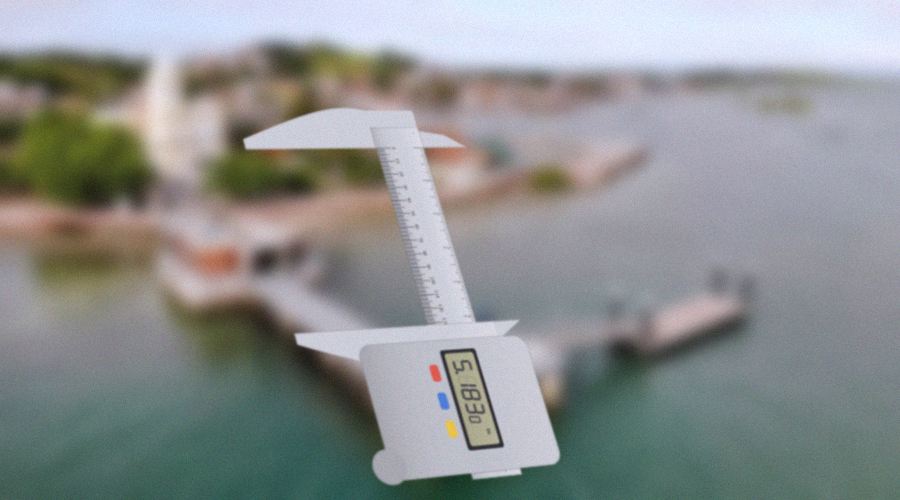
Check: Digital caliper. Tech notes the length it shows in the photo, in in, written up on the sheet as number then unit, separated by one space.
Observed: 5.1830 in
